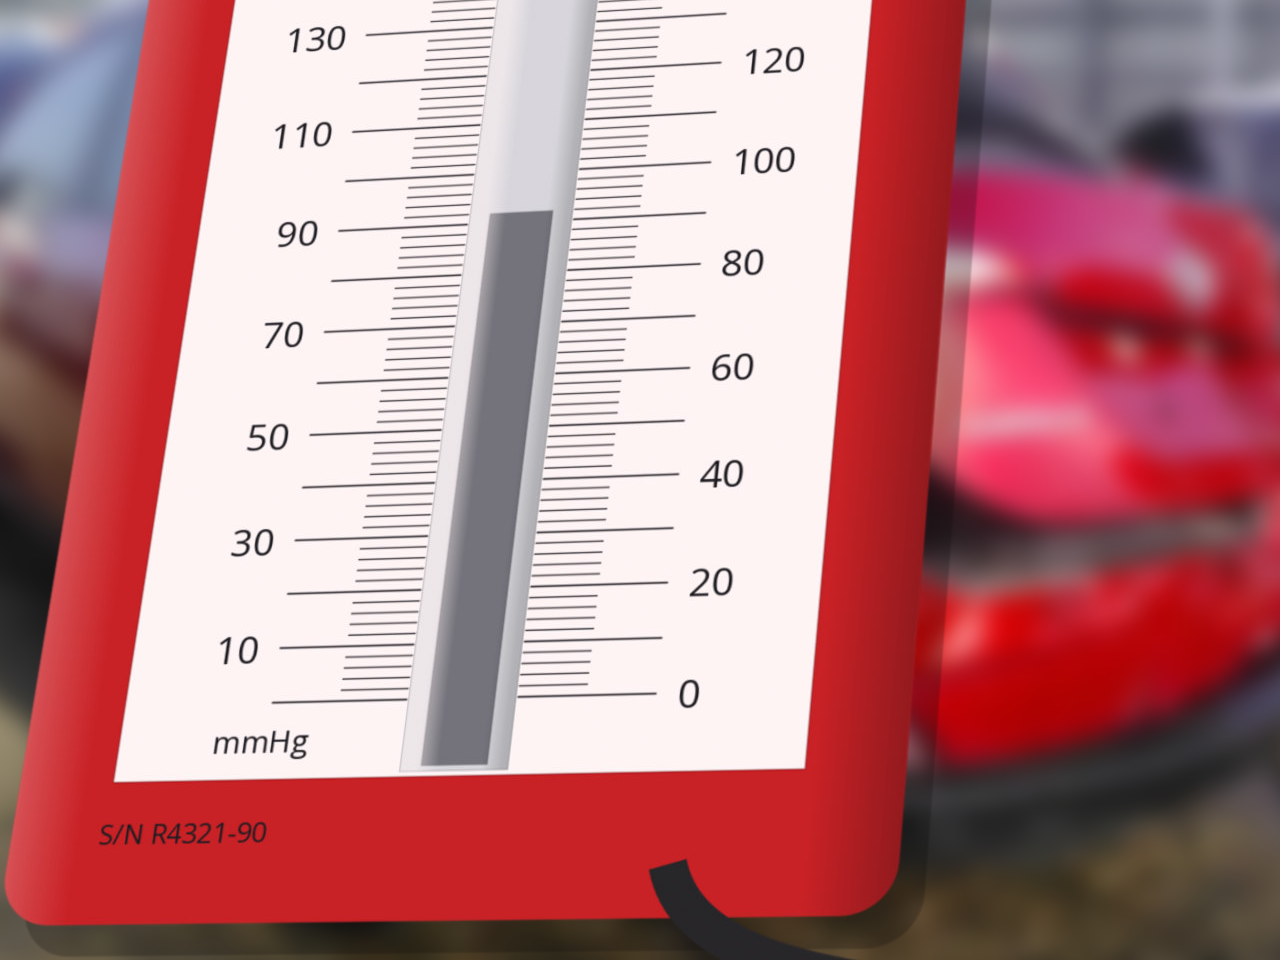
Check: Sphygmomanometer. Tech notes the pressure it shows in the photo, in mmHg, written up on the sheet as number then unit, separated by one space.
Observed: 92 mmHg
